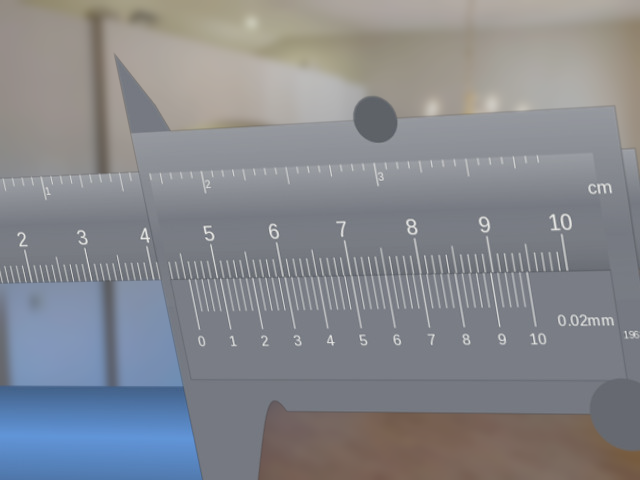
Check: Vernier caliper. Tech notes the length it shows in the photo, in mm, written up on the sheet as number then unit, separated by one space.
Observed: 45.6 mm
